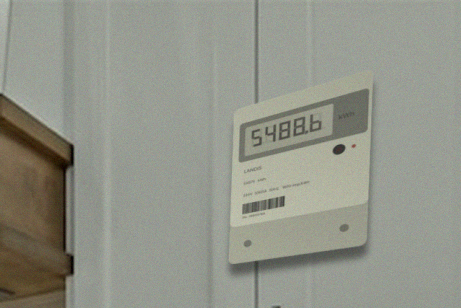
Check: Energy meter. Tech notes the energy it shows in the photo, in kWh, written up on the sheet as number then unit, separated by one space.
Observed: 5488.6 kWh
